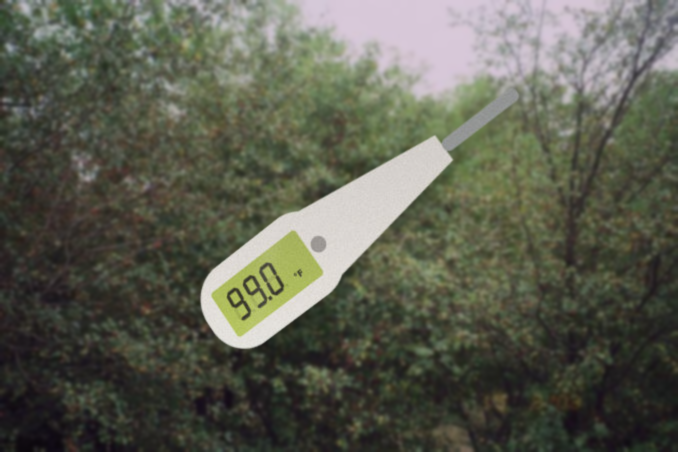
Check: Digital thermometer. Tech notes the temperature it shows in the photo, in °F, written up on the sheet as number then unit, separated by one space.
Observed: 99.0 °F
